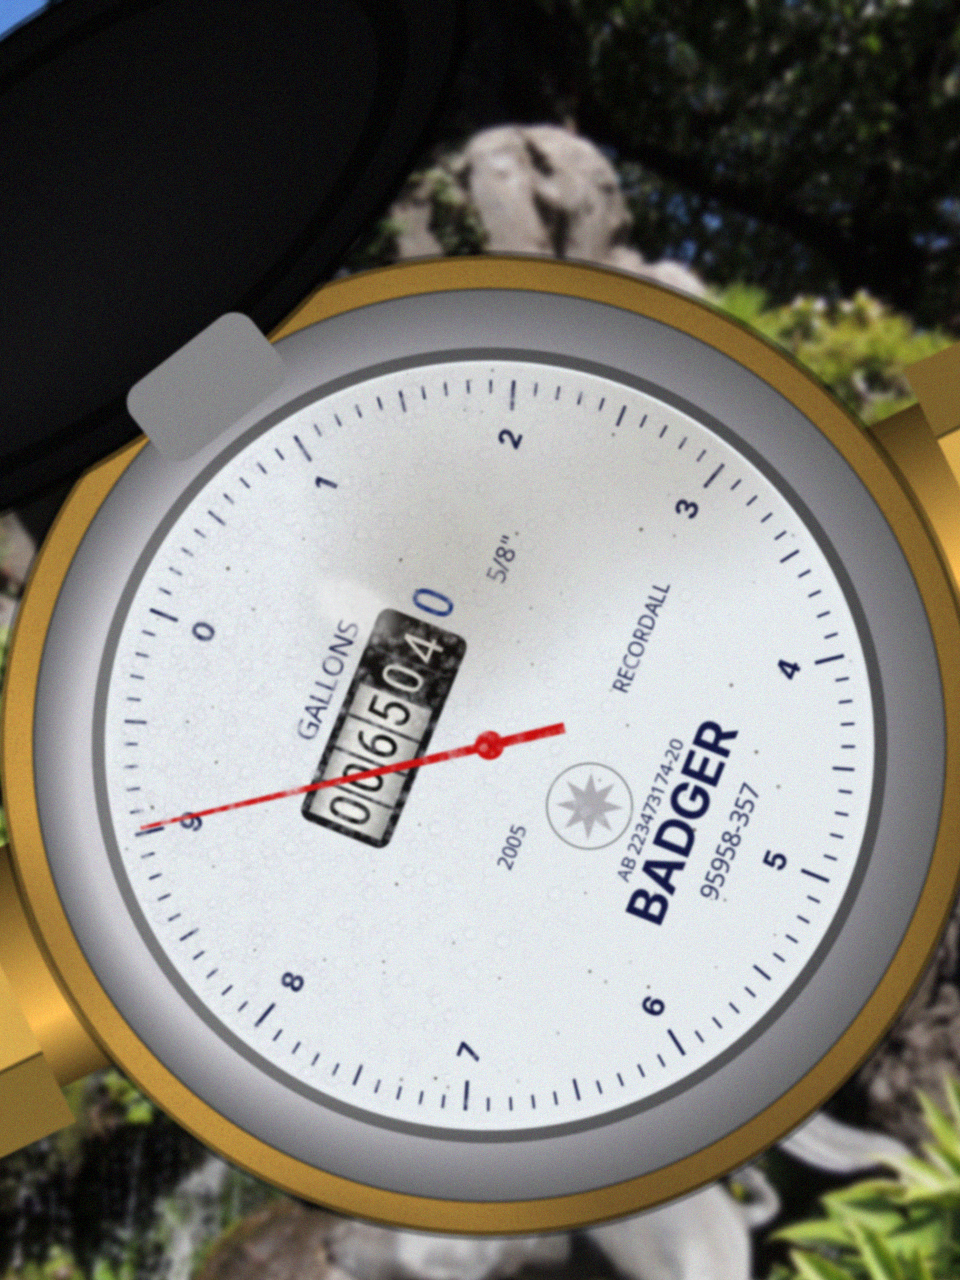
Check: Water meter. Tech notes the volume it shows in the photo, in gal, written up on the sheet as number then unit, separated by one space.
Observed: 65039.0 gal
